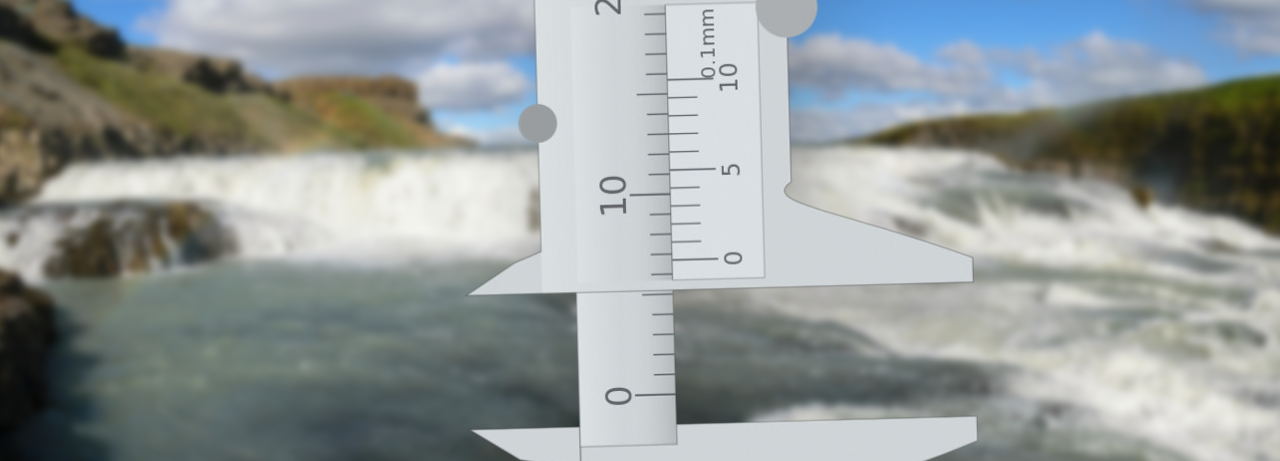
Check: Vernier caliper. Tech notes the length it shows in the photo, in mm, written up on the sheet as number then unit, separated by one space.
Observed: 6.7 mm
